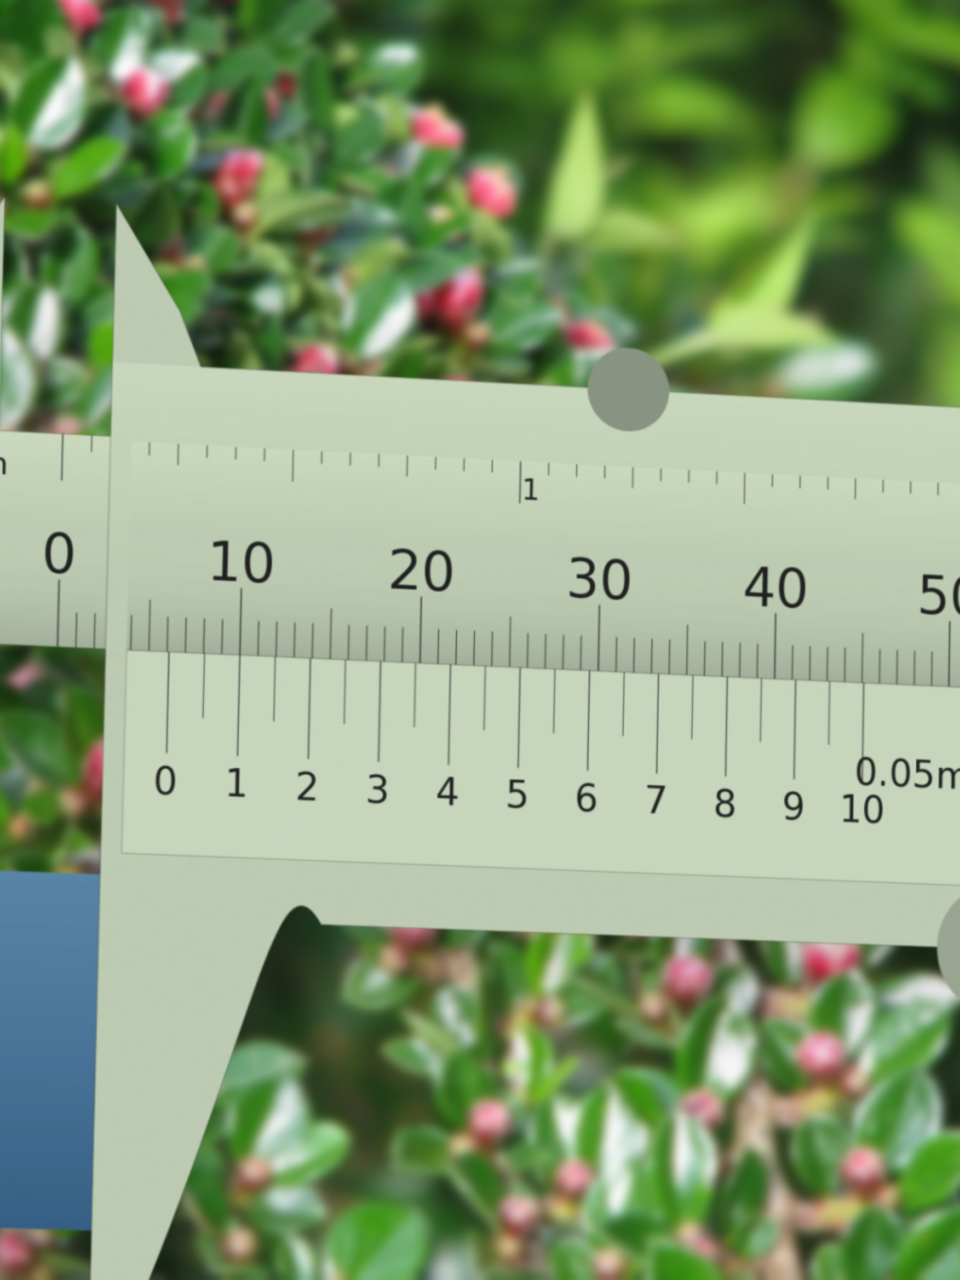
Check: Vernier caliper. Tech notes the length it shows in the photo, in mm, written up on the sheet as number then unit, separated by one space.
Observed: 6.1 mm
